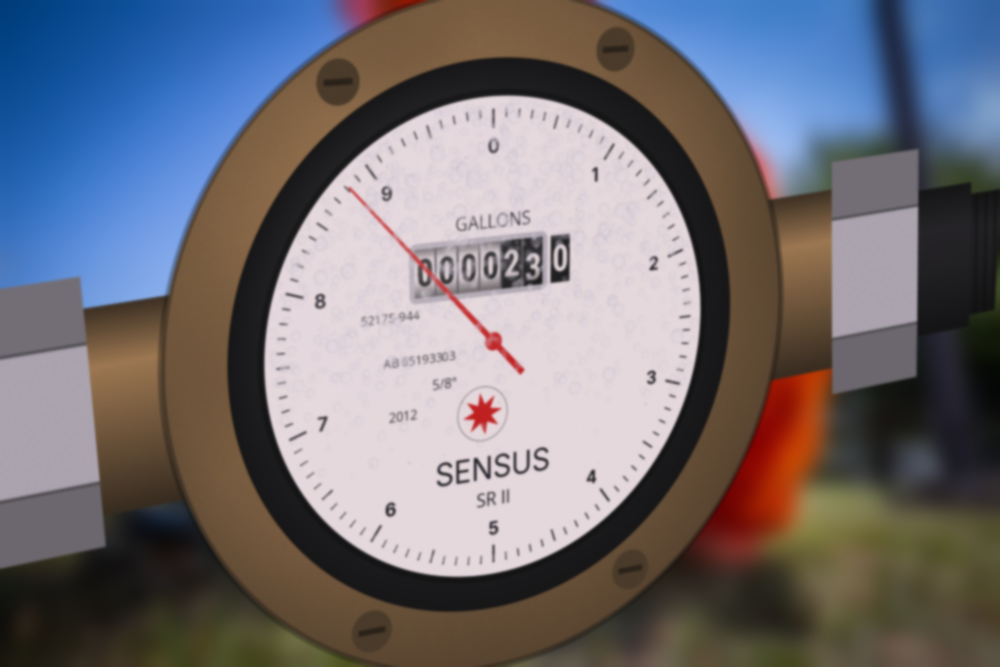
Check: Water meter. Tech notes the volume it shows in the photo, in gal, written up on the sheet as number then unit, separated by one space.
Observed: 228.8 gal
